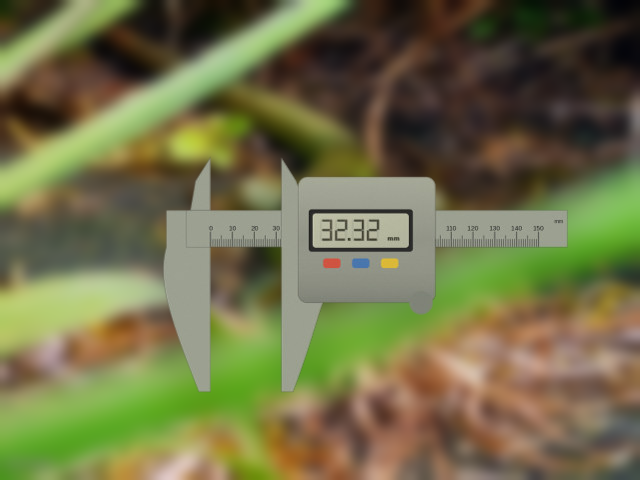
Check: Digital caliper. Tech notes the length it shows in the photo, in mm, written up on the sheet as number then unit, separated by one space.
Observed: 32.32 mm
